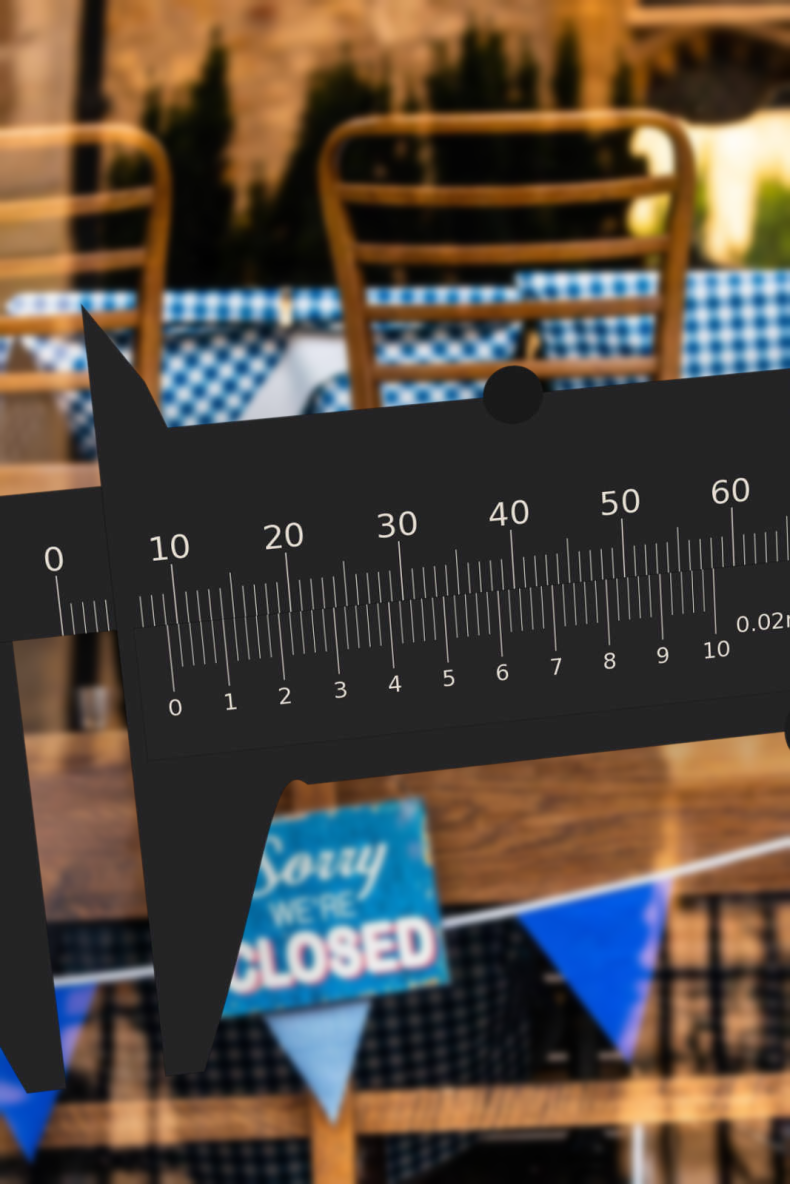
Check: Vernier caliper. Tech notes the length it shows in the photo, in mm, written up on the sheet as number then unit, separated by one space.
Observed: 9.1 mm
